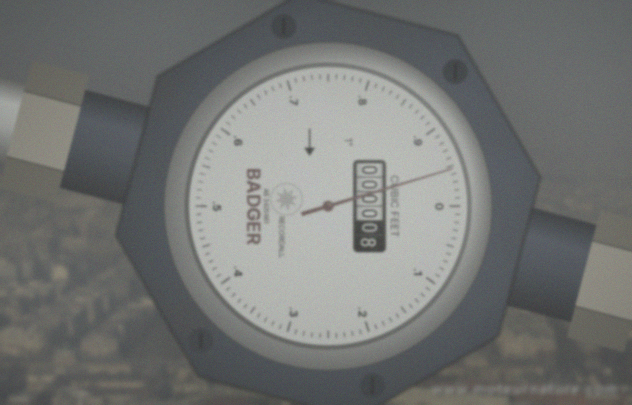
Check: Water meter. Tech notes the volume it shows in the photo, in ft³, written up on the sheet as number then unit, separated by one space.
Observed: 7.95 ft³
